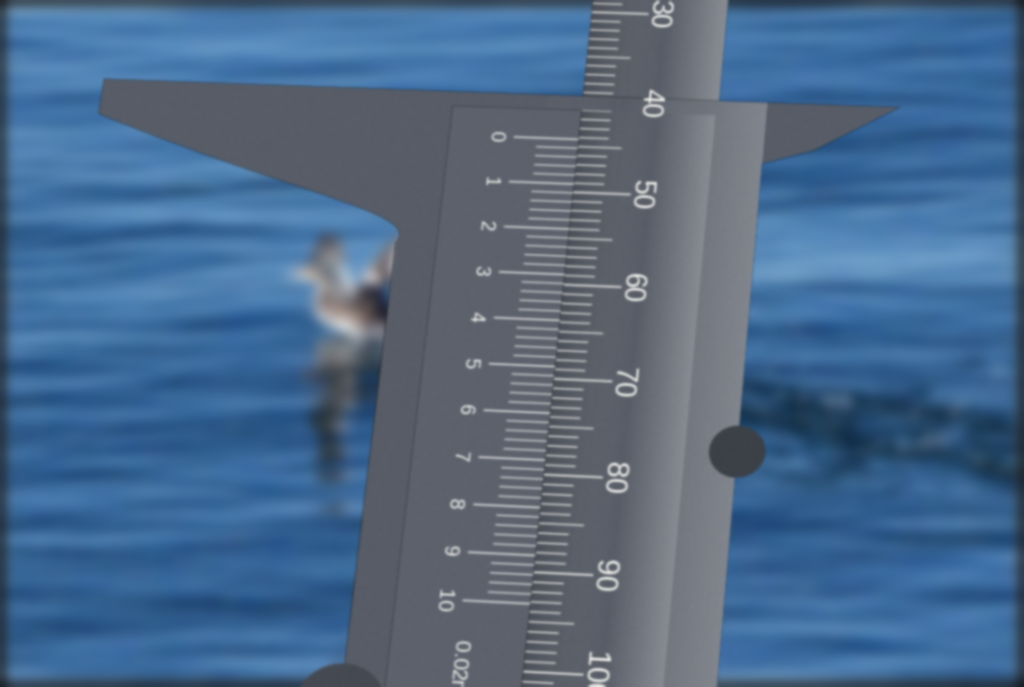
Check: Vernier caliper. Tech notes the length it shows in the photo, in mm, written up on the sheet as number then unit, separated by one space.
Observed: 44.2 mm
